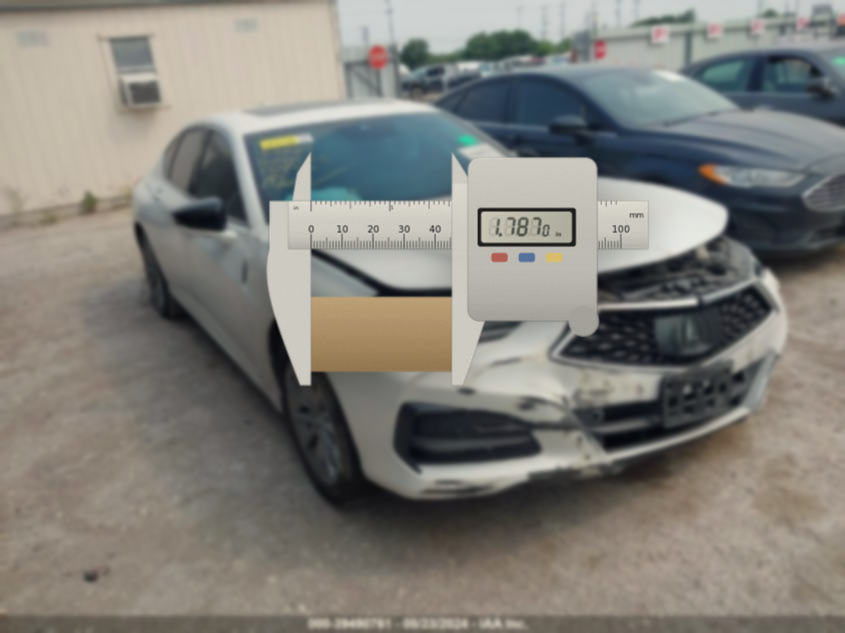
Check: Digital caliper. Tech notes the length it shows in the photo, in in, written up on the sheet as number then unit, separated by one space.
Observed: 1.7870 in
